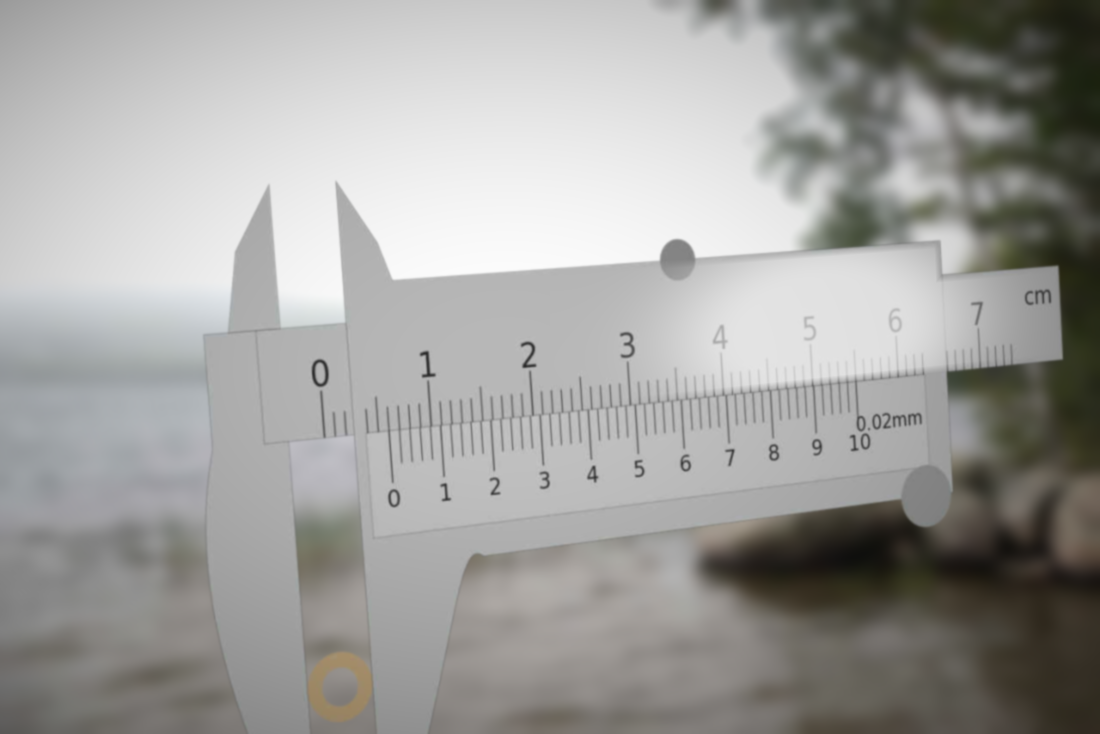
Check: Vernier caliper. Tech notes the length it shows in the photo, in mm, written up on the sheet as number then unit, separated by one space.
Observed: 6.0 mm
